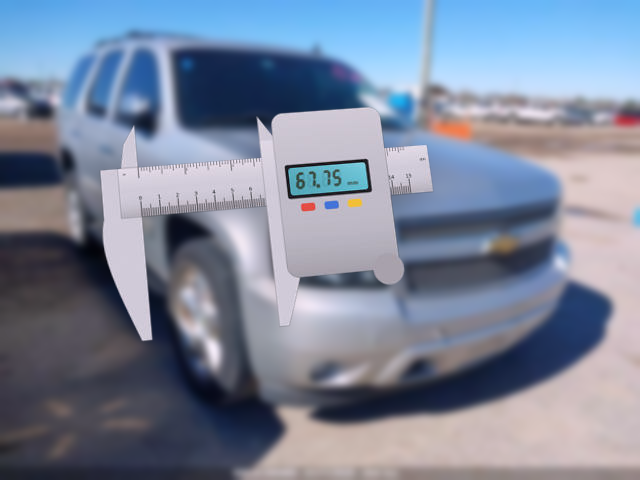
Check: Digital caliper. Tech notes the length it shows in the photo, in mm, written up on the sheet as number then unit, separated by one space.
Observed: 67.75 mm
